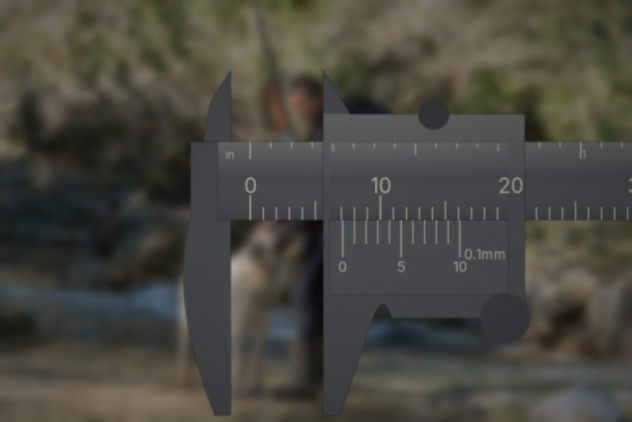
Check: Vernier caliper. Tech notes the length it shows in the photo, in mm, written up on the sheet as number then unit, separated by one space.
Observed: 7.1 mm
